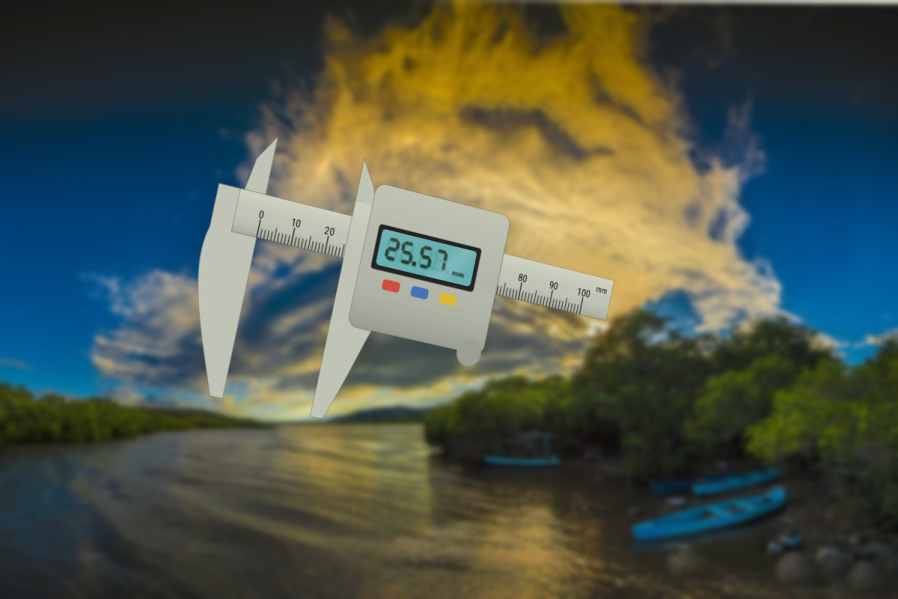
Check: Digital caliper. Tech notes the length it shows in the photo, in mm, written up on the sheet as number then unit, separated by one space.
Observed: 25.57 mm
